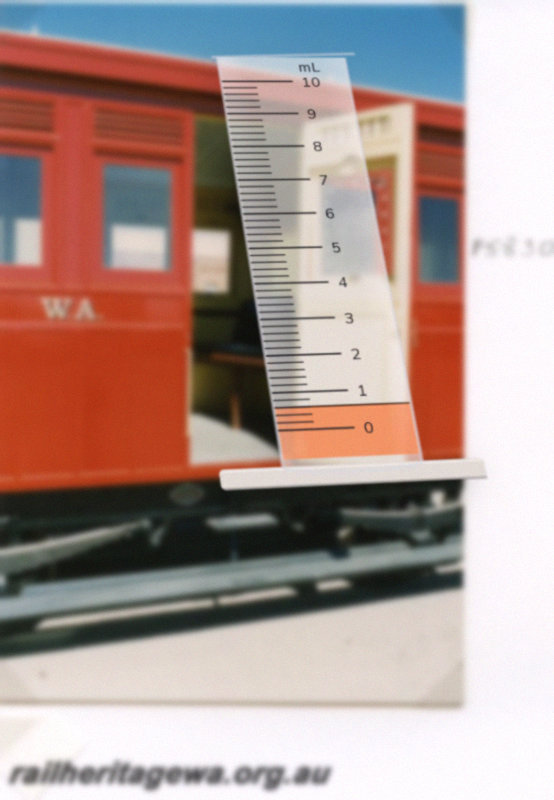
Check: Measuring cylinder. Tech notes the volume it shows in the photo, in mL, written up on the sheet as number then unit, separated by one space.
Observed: 0.6 mL
